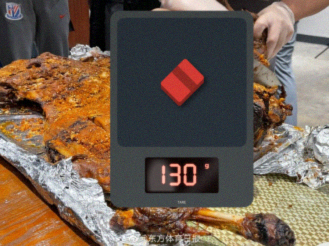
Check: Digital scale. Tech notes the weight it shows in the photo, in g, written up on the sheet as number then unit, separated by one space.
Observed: 130 g
